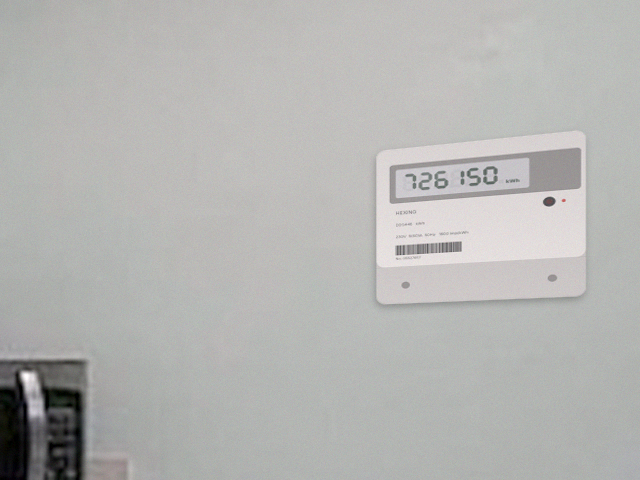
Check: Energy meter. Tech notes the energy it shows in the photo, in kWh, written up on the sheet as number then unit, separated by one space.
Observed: 726150 kWh
